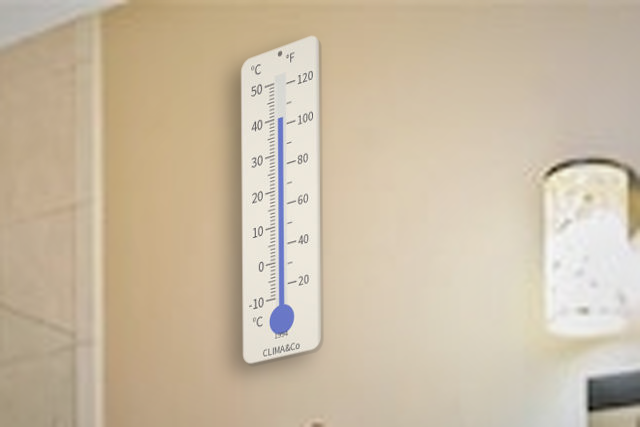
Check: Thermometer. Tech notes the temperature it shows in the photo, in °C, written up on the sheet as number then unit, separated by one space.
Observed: 40 °C
